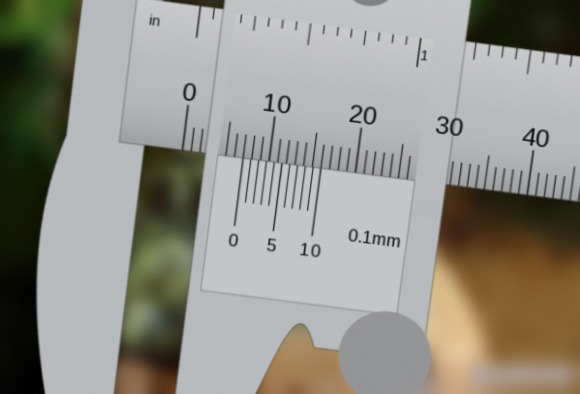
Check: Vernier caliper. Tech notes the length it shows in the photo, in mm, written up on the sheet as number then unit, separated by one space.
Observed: 7.0 mm
